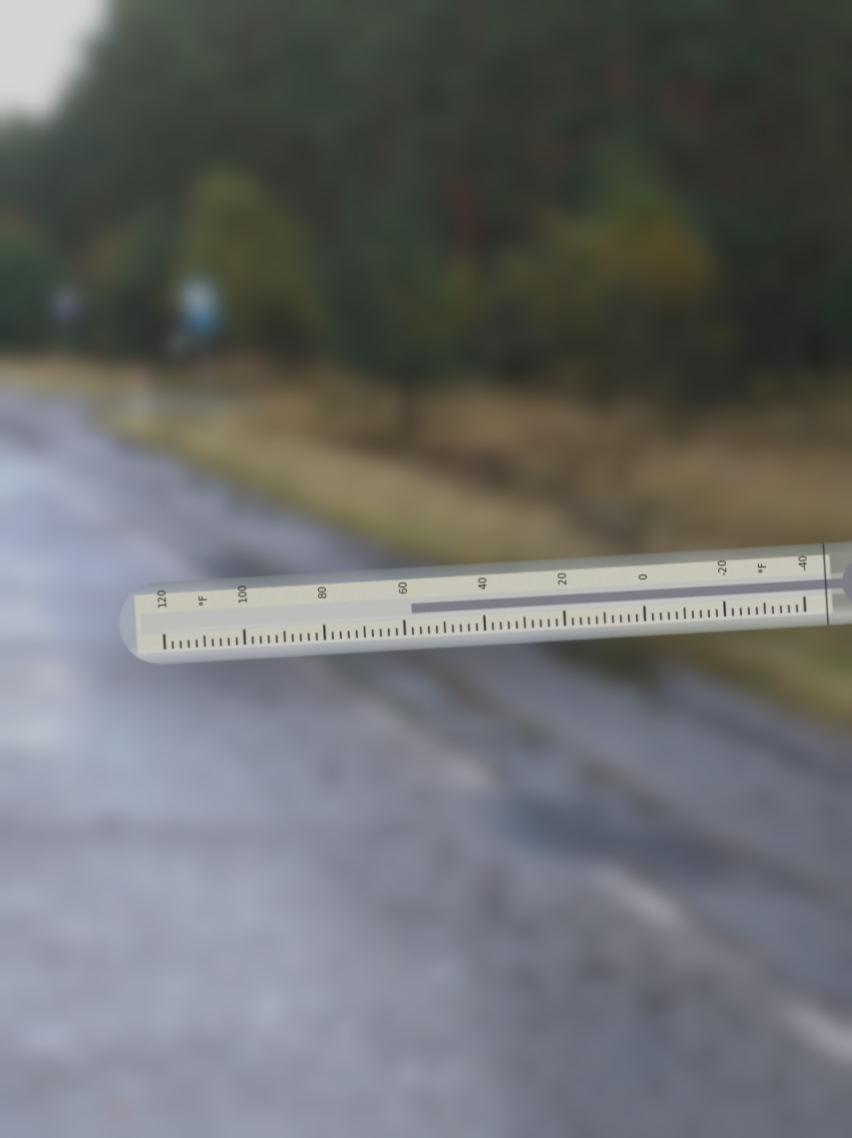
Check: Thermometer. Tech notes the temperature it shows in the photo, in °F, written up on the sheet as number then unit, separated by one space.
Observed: 58 °F
